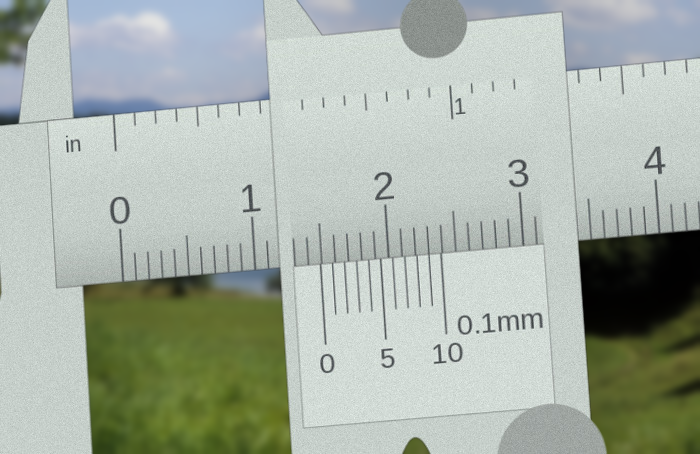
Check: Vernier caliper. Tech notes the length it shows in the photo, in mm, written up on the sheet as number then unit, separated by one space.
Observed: 14.9 mm
